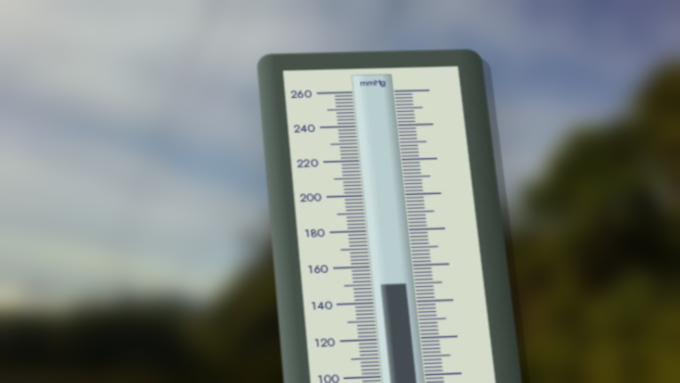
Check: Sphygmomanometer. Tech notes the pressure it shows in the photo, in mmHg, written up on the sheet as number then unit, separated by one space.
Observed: 150 mmHg
